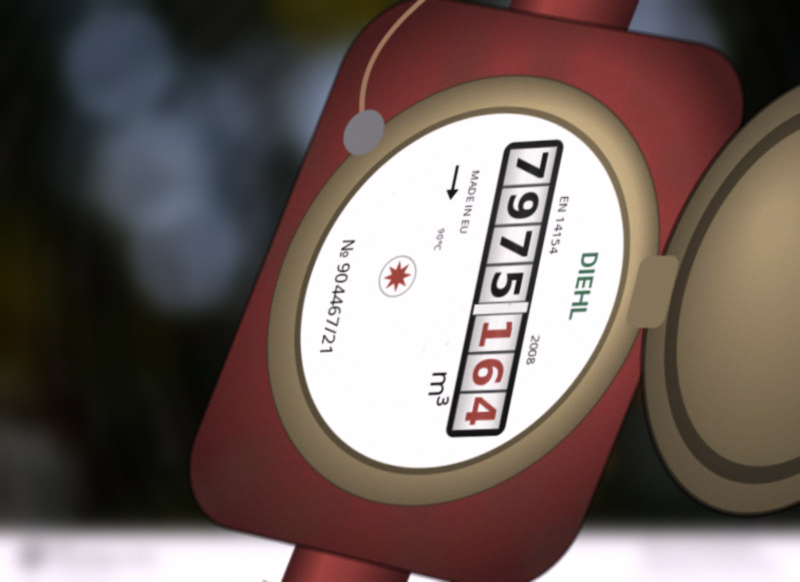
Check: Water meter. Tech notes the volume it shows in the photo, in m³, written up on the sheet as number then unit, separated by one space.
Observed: 7975.164 m³
